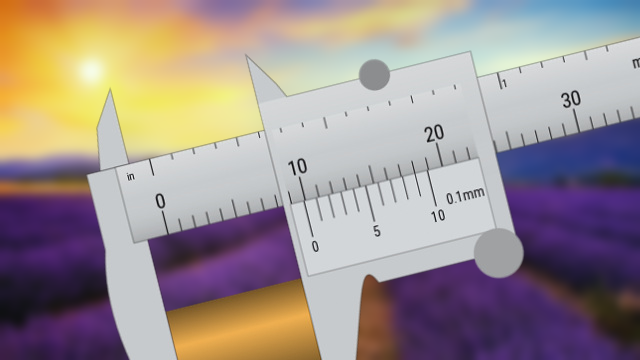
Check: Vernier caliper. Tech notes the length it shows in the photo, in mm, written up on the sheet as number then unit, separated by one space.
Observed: 9.9 mm
